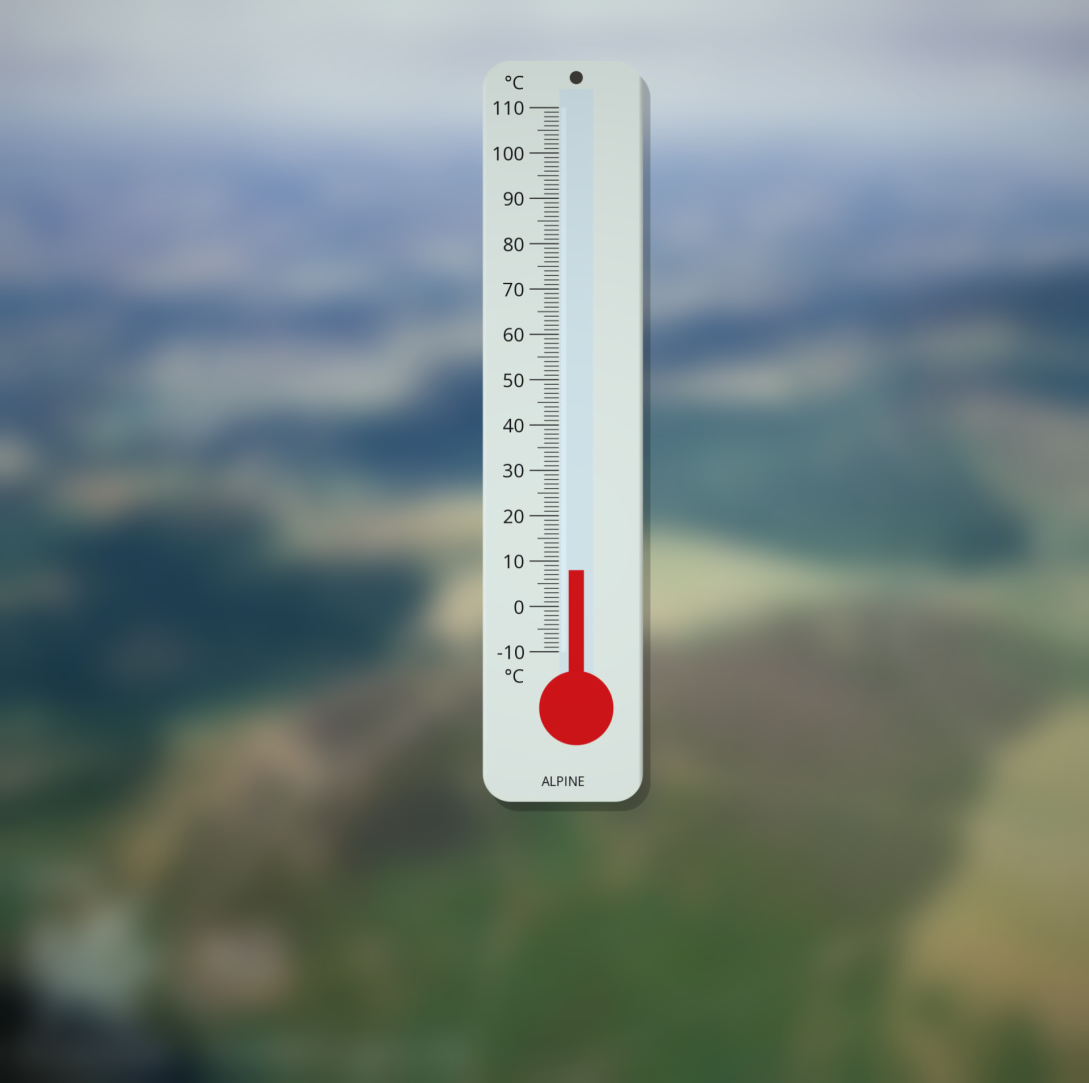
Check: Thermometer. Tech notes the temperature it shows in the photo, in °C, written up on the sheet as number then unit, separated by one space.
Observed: 8 °C
